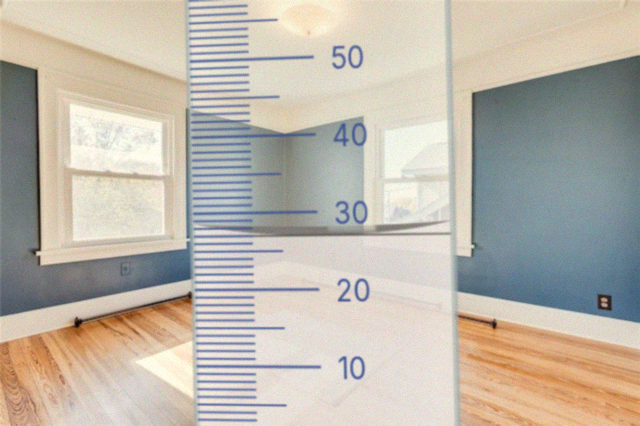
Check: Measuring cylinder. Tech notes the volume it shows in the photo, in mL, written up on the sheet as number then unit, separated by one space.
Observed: 27 mL
